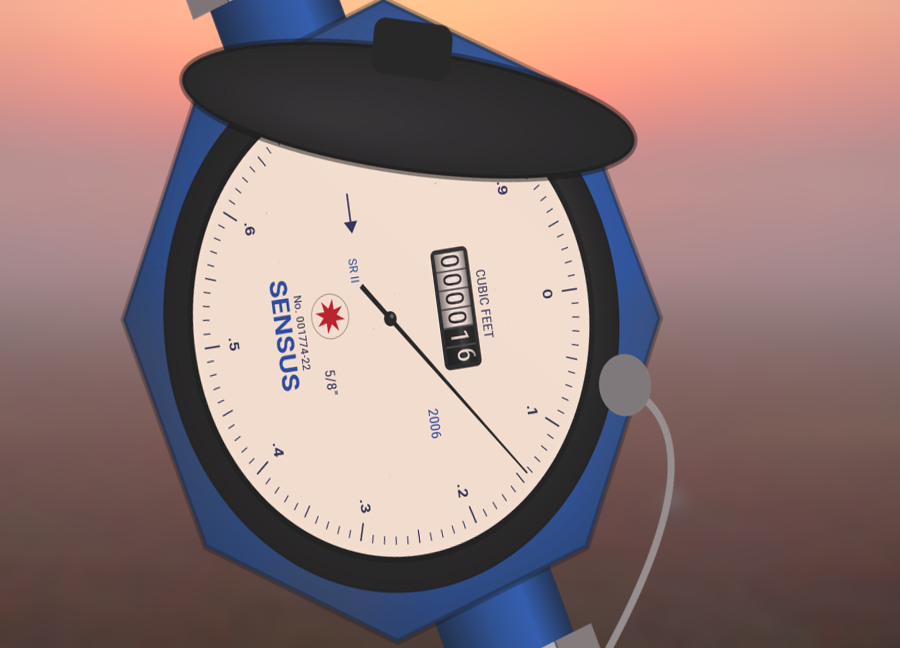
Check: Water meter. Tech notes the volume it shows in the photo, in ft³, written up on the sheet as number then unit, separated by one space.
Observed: 16.14 ft³
